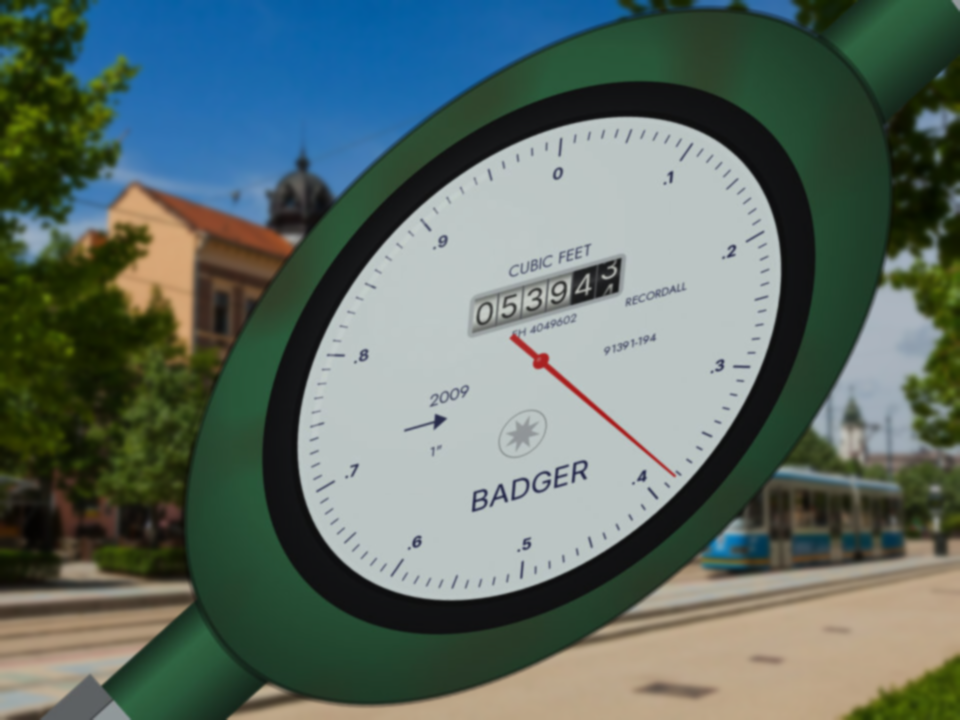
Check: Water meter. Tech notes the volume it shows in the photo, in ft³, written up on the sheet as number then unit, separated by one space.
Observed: 53943.38 ft³
